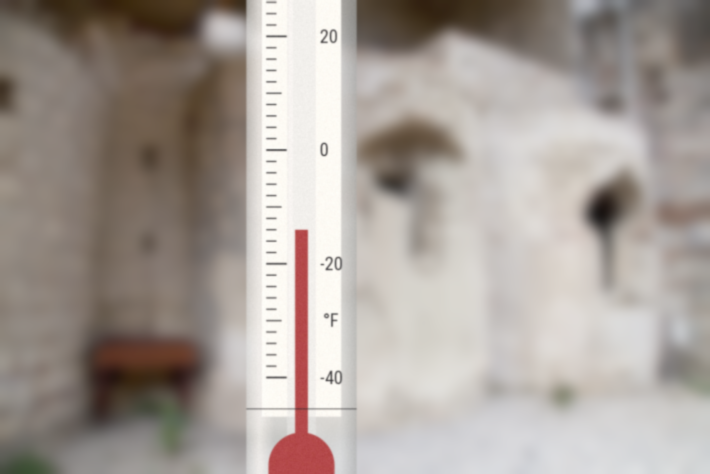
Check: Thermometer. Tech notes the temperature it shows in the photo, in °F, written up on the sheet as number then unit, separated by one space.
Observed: -14 °F
